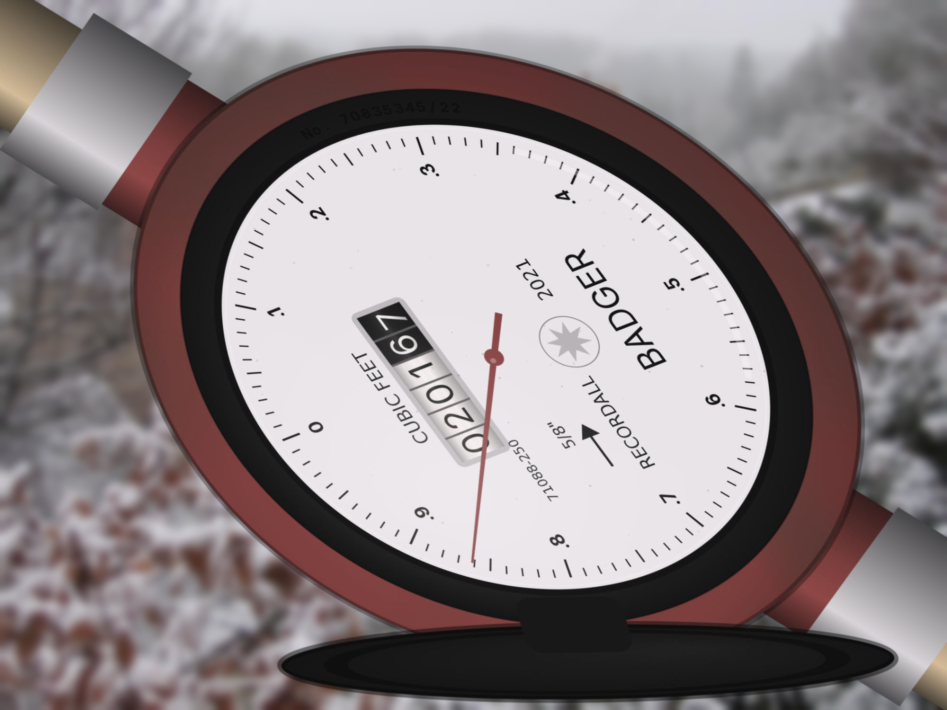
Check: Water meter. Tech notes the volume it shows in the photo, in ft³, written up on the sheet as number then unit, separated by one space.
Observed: 20166.86 ft³
